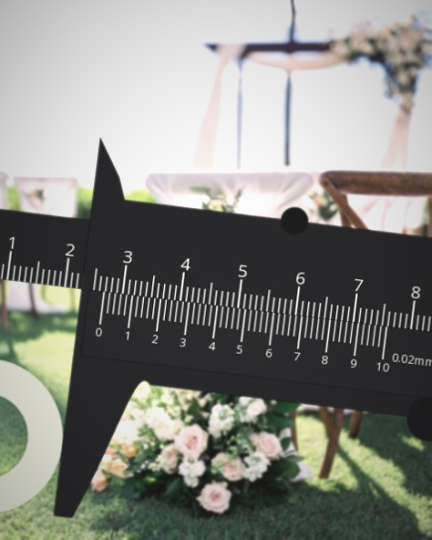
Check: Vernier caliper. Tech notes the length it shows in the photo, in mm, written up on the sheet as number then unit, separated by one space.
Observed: 26.8 mm
